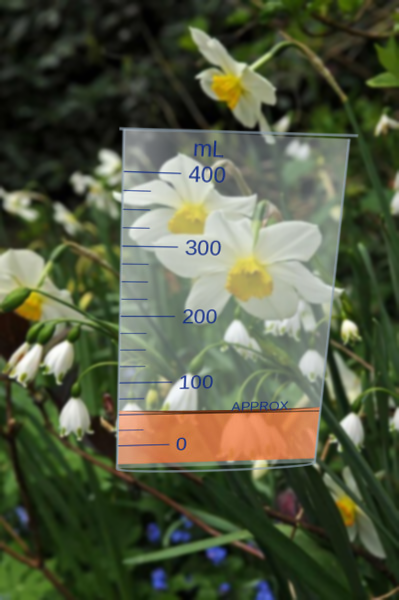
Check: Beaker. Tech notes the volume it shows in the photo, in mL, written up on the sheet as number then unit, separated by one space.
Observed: 50 mL
